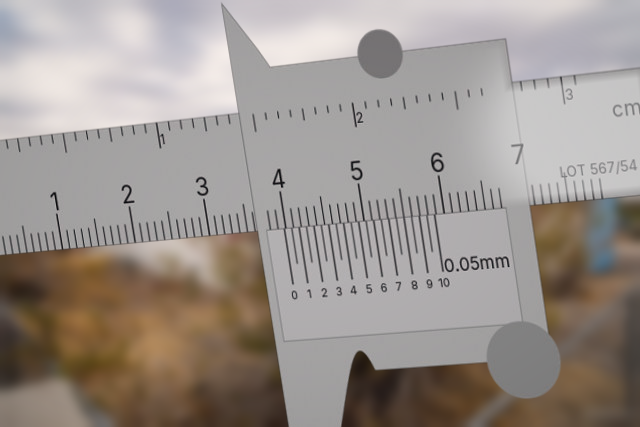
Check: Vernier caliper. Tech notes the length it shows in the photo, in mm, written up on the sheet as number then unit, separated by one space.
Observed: 39.8 mm
